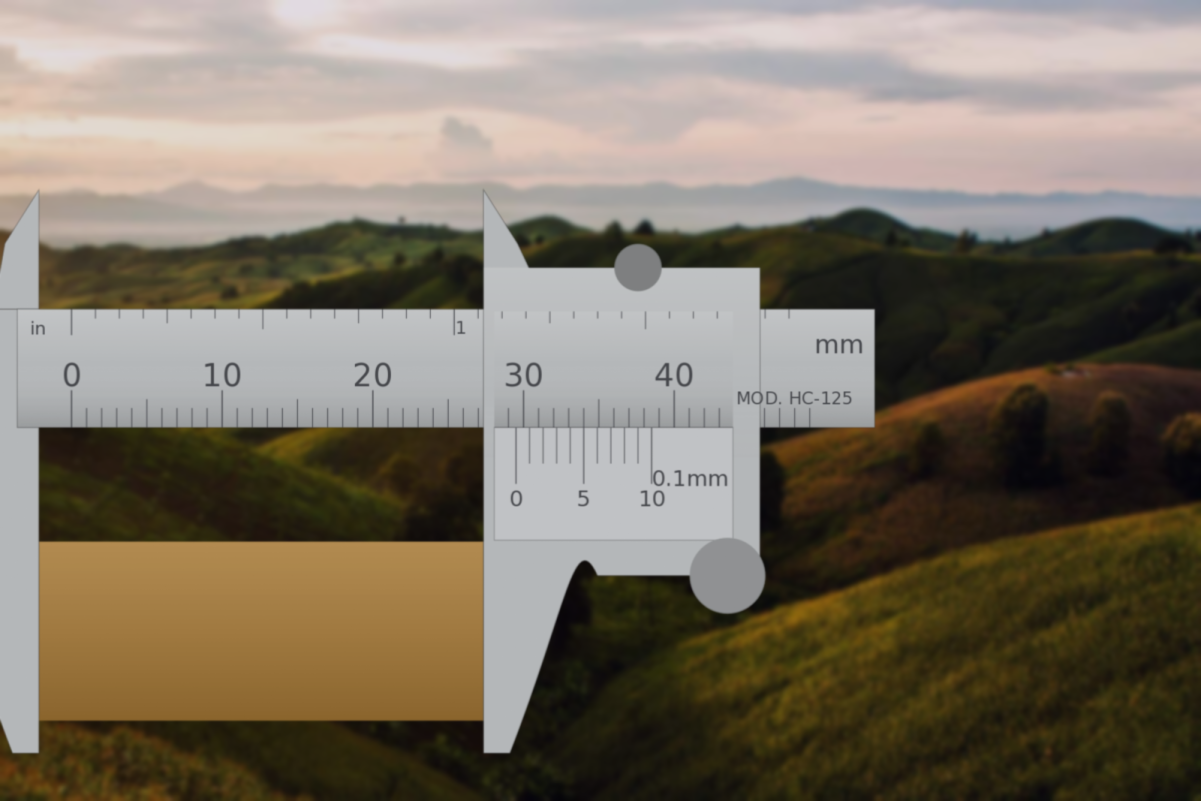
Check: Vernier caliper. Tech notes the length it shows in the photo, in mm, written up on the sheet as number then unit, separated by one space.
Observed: 29.5 mm
